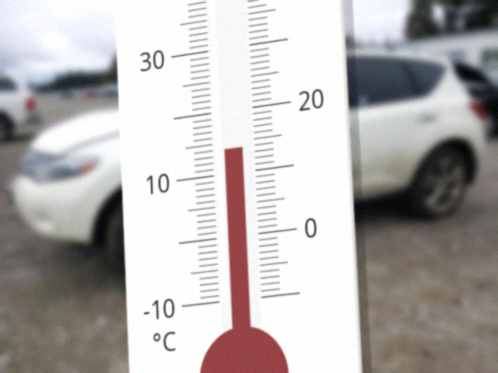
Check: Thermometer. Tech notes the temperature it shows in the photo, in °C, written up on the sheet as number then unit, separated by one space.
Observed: 14 °C
